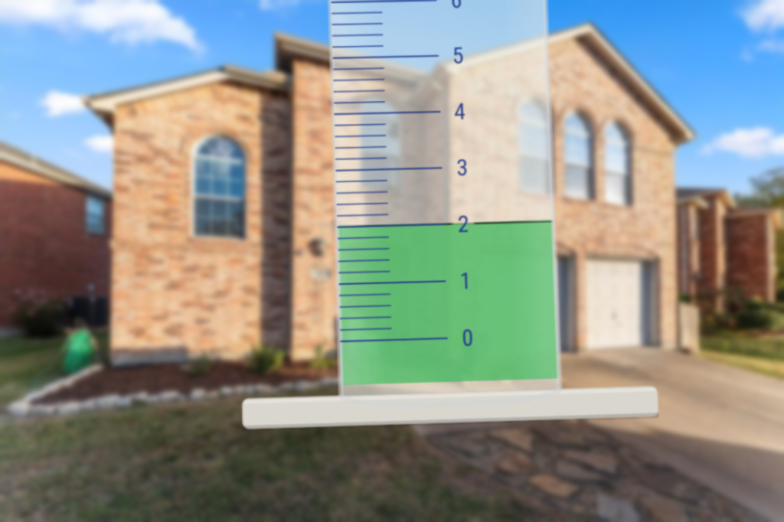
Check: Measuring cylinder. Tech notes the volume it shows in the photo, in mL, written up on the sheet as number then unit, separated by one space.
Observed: 2 mL
